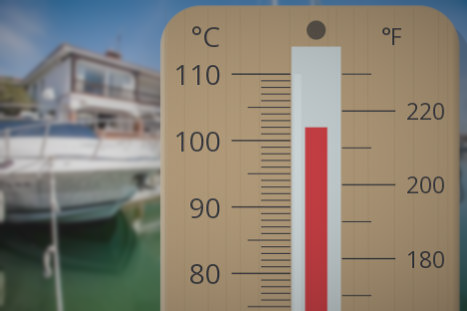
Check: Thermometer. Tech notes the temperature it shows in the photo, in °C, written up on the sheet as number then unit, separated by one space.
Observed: 102 °C
